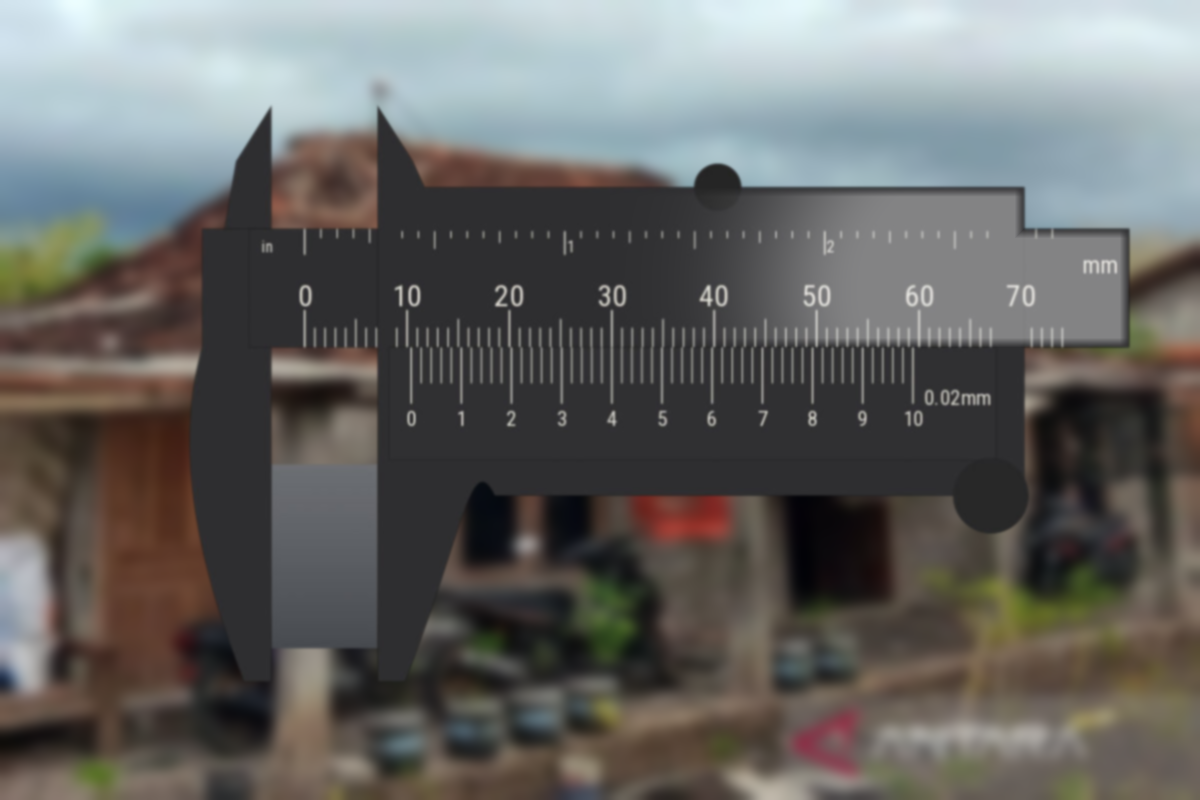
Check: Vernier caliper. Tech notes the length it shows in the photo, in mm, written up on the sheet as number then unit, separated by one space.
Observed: 10.4 mm
